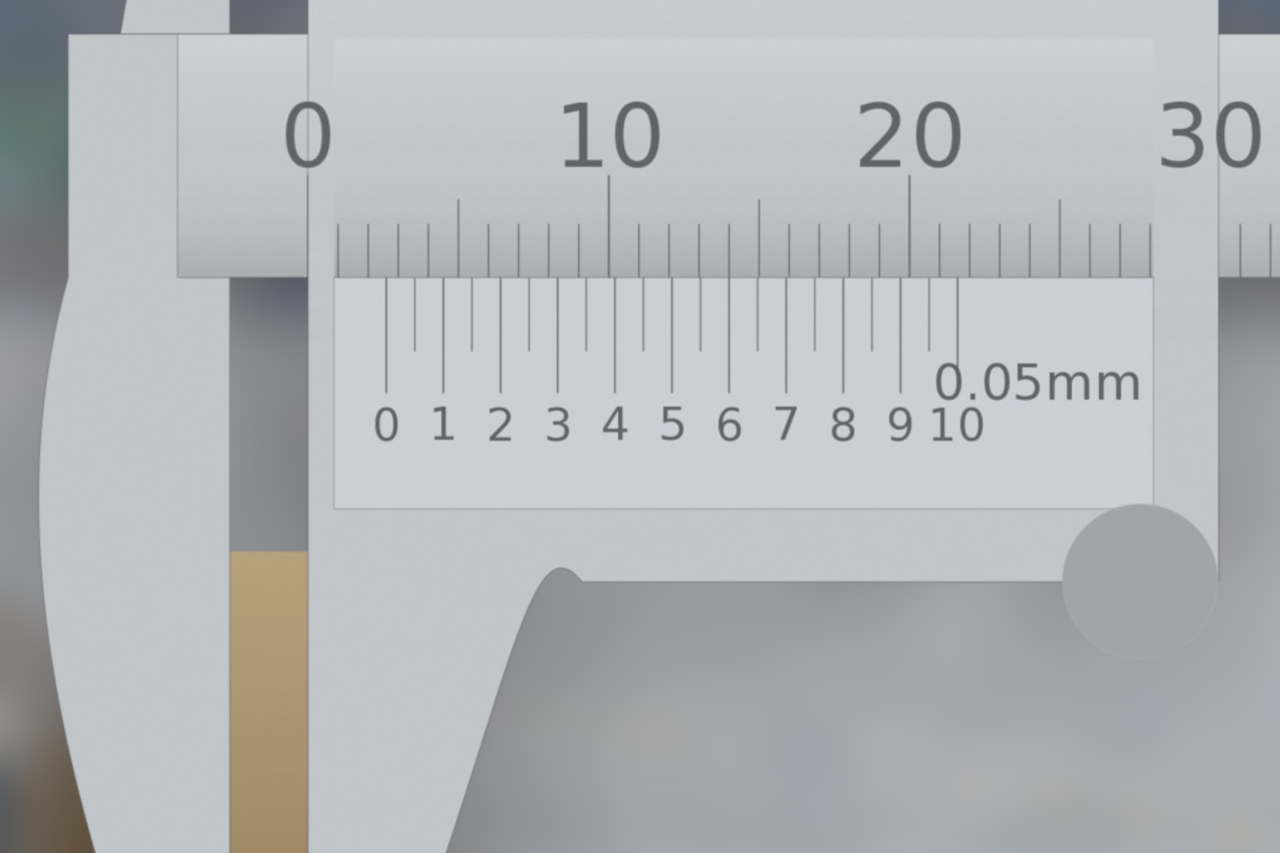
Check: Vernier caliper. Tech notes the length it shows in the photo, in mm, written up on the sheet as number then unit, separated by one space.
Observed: 2.60 mm
